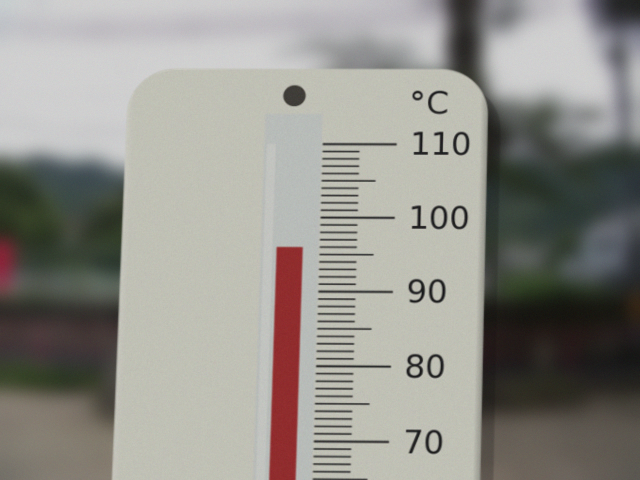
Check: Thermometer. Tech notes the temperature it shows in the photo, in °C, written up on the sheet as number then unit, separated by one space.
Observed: 96 °C
